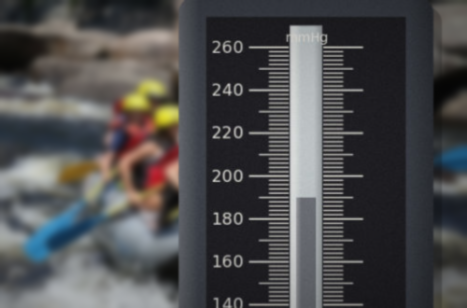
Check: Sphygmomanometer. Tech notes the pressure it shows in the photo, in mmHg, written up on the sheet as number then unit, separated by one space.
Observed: 190 mmHg
